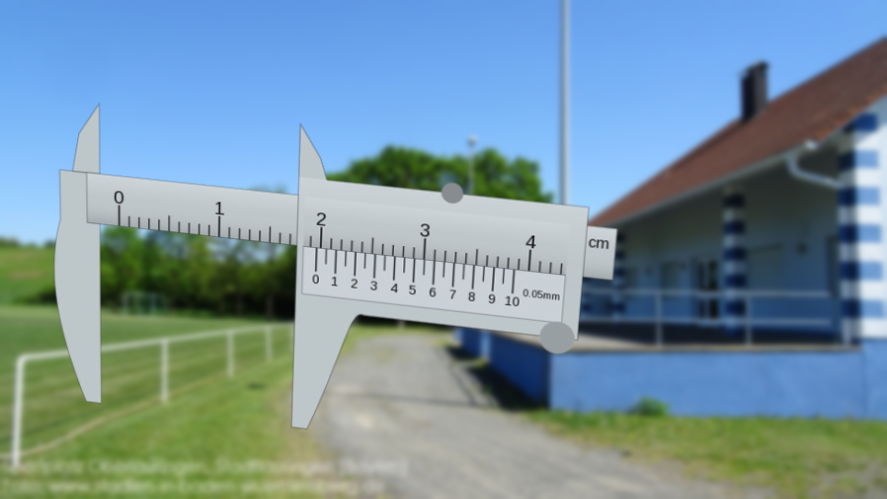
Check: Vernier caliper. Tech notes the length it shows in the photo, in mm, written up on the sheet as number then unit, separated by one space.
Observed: 19.6 mm
